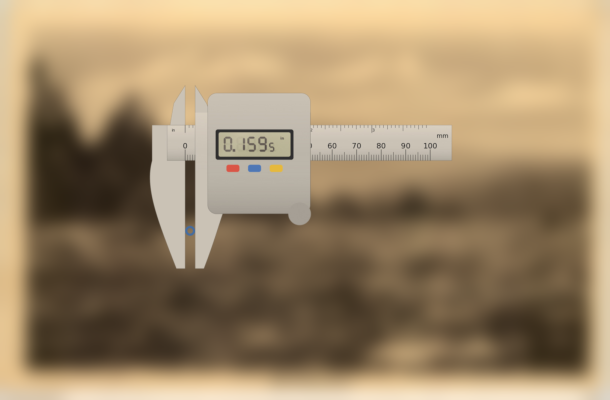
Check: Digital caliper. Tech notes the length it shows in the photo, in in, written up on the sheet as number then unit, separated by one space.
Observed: 0.1595 in
